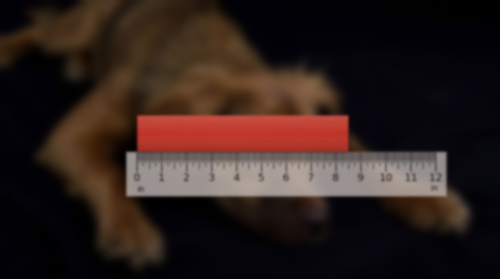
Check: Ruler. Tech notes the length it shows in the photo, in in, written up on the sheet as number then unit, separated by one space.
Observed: 8.5 in
